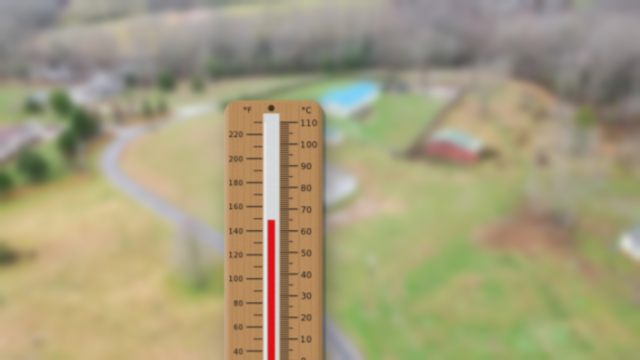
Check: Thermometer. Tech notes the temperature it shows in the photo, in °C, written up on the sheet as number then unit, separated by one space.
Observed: 65 °C
